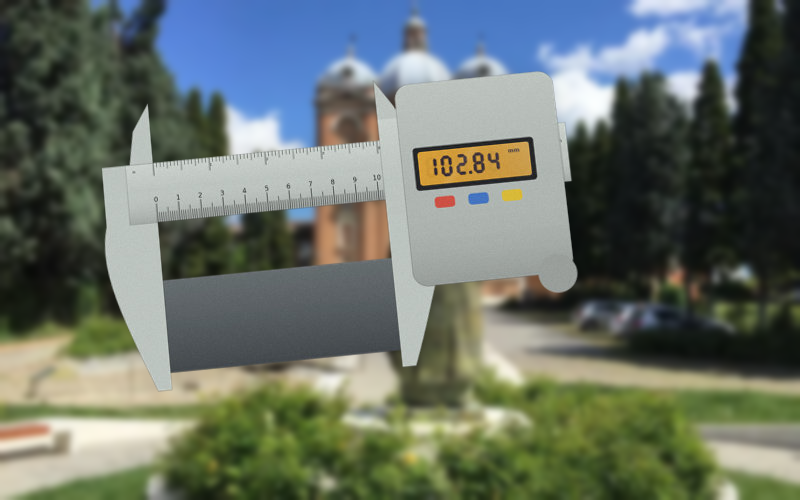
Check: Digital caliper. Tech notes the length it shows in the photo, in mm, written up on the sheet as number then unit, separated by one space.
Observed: 102.84 mm
